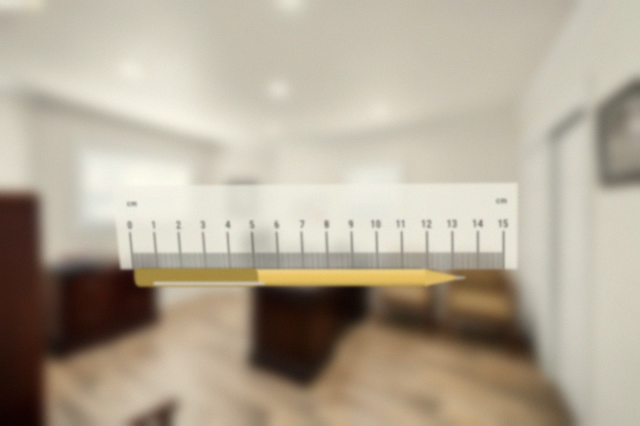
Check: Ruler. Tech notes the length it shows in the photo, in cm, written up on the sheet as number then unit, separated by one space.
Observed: 13.5 cm
